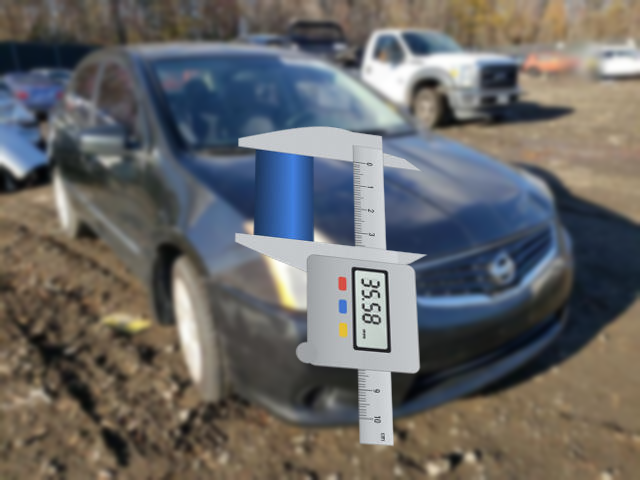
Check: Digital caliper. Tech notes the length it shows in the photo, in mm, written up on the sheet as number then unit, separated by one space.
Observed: 35.58 mm
